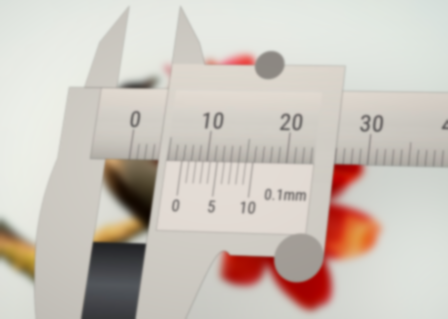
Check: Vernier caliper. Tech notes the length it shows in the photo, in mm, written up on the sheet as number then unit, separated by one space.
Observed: 6.8 mm
